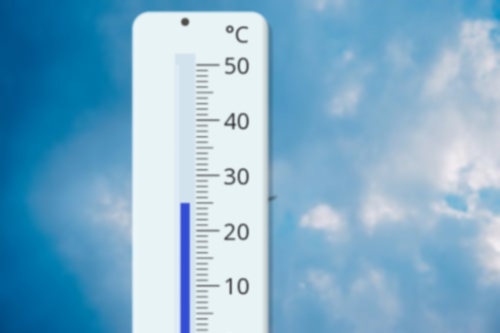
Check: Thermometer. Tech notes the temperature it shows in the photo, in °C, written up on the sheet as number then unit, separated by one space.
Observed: 25 °C
